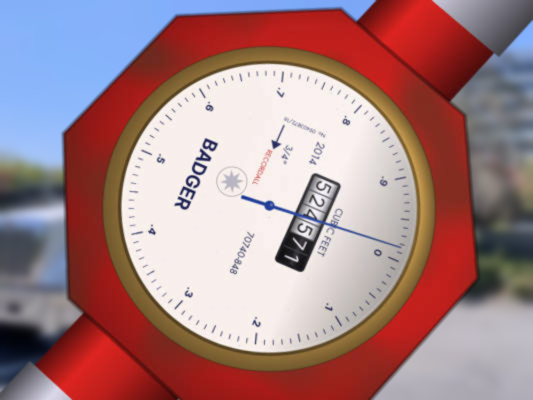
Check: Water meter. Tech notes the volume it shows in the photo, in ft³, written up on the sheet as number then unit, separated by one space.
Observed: 524570.98 ft³
